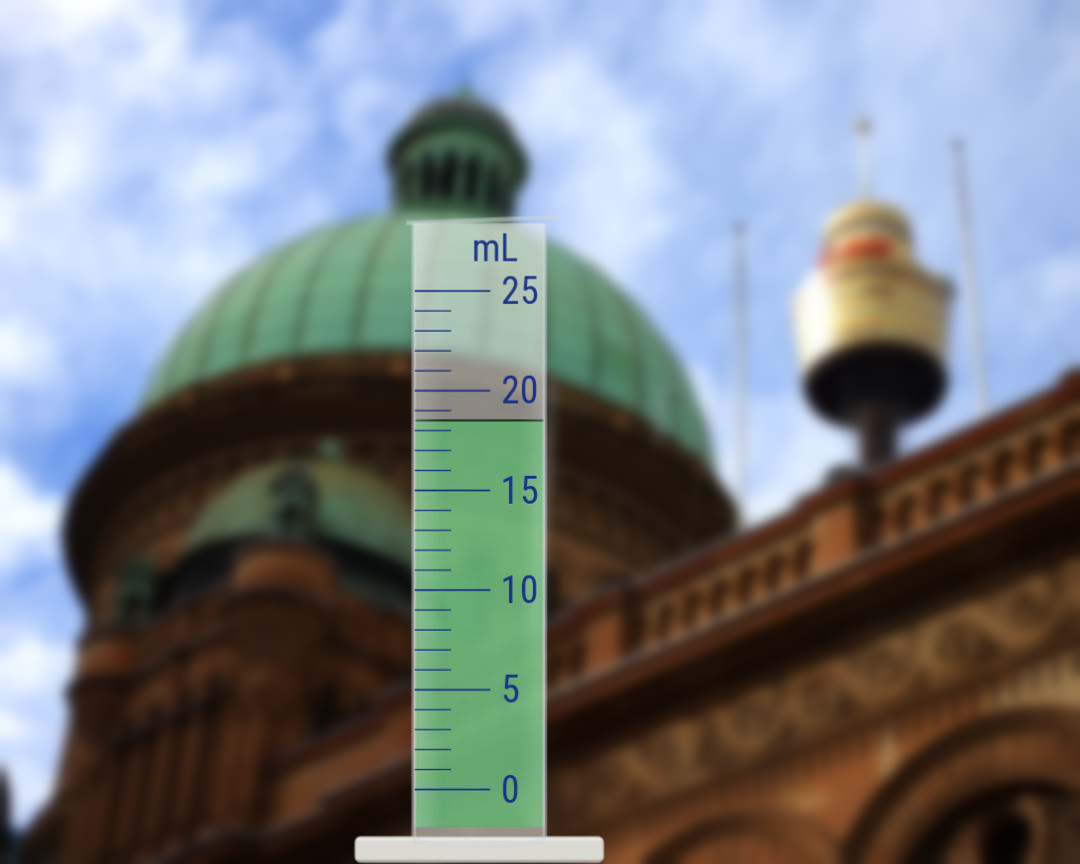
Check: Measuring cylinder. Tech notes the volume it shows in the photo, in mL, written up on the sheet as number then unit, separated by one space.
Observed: 18.5 mL
